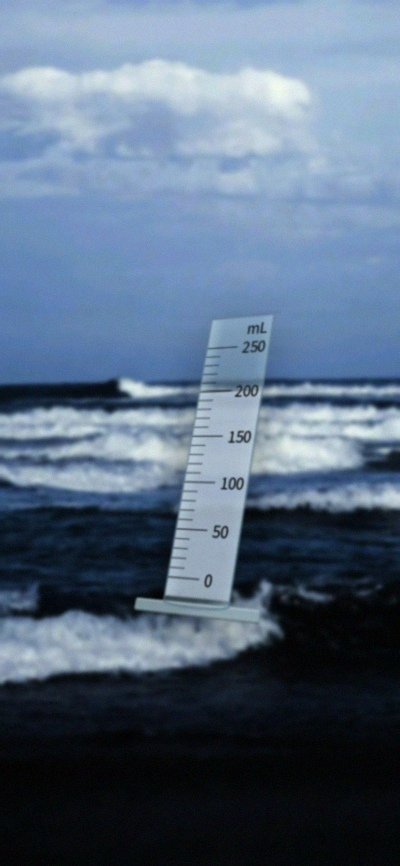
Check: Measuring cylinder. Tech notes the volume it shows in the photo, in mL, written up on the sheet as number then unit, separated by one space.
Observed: 200 mL
